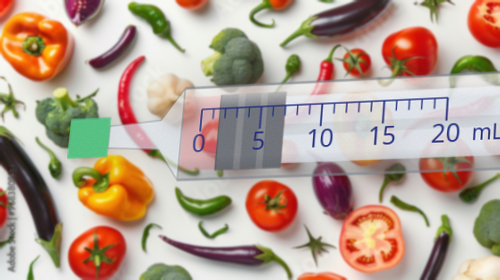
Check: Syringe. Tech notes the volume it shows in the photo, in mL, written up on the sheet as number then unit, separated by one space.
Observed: 1.5 mL
